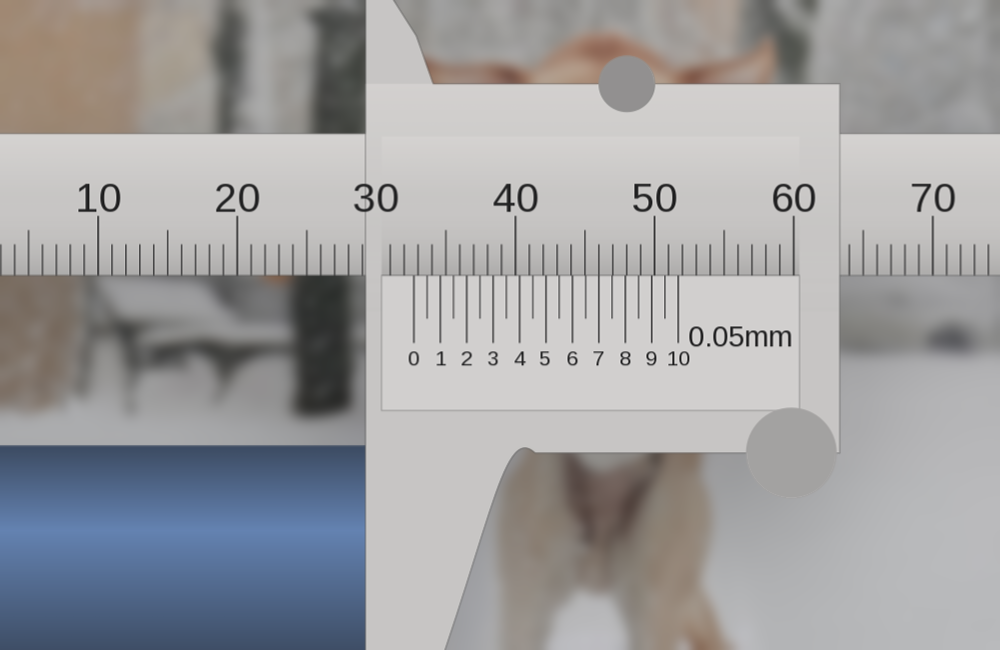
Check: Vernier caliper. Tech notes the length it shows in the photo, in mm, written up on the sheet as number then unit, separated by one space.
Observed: 32.7 mm
